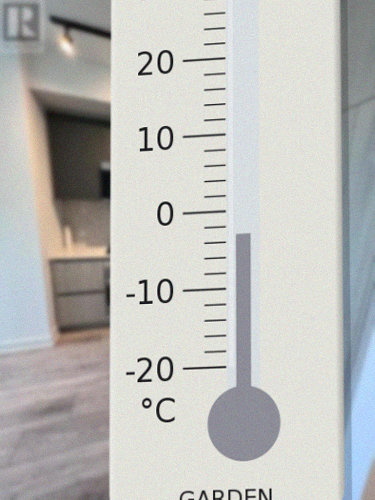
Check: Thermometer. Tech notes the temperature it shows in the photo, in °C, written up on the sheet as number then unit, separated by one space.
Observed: -3 °C
